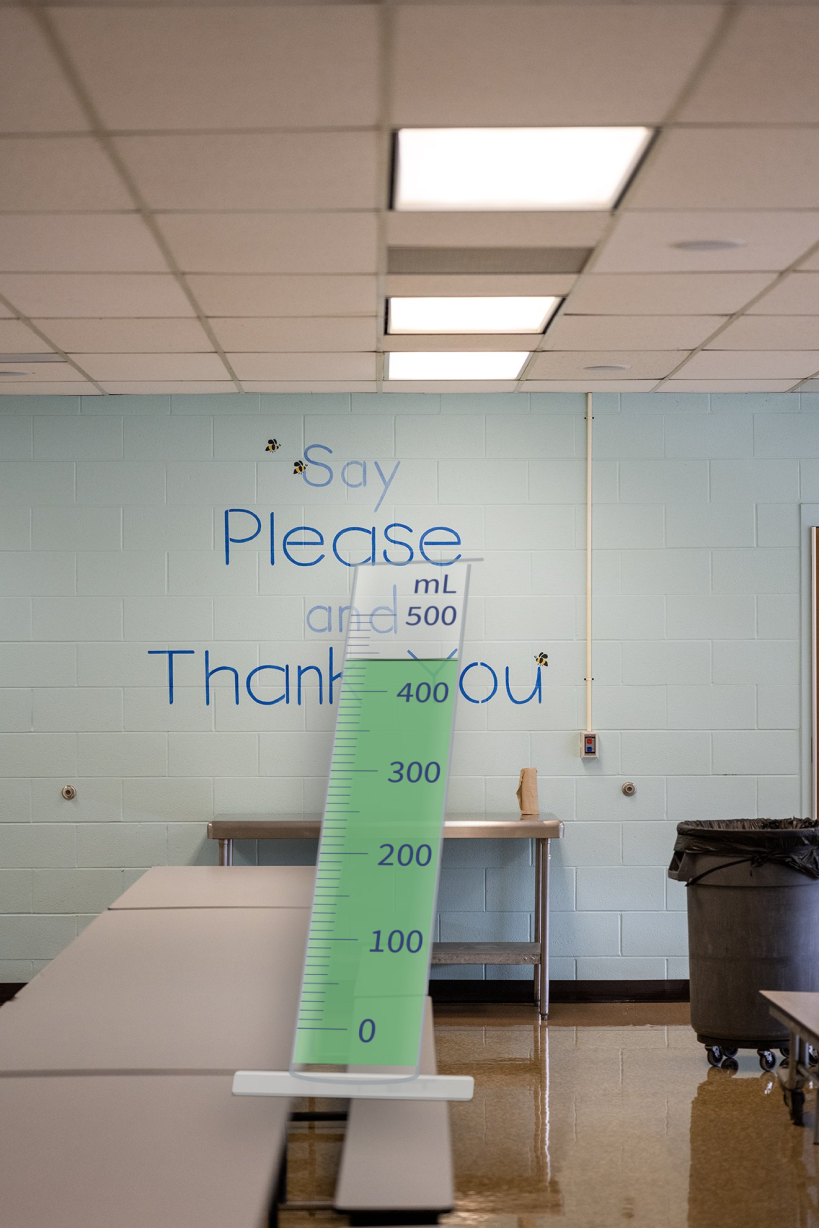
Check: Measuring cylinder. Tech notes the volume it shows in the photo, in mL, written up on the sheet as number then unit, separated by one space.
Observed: 440 mL
